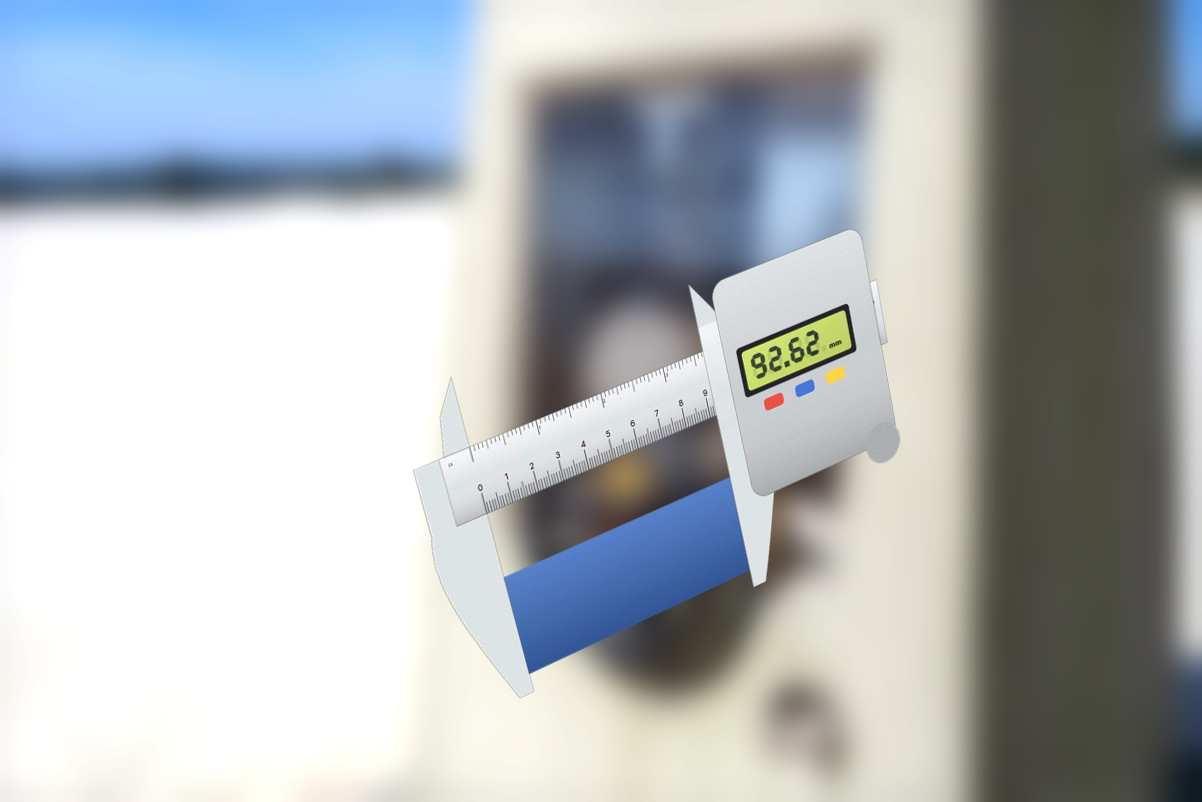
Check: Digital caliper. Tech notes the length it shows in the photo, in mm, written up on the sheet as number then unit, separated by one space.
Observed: 92.62 mm
